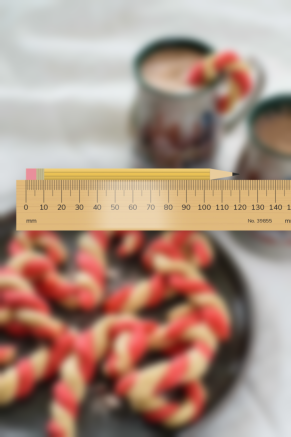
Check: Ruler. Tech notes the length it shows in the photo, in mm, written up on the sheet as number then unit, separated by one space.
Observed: 120 mm
